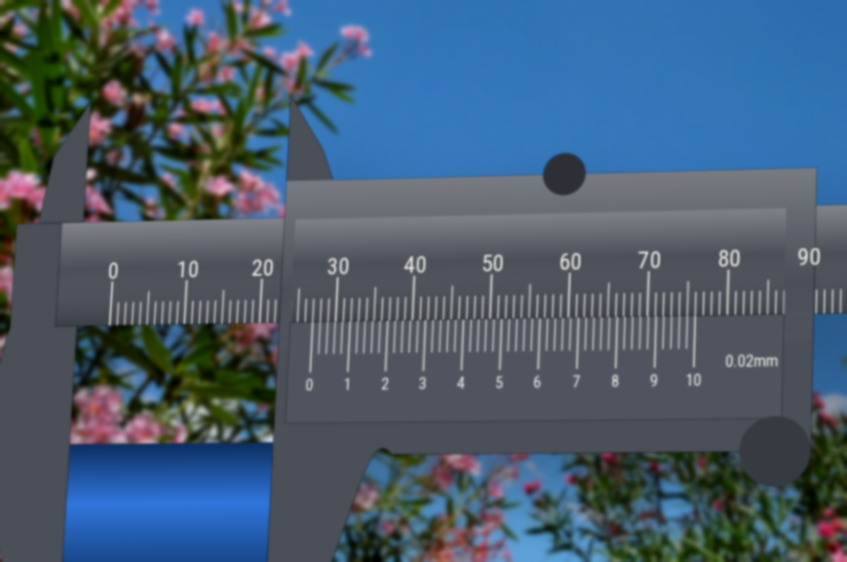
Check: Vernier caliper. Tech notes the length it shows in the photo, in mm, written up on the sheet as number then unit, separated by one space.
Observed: 27.0 mm
